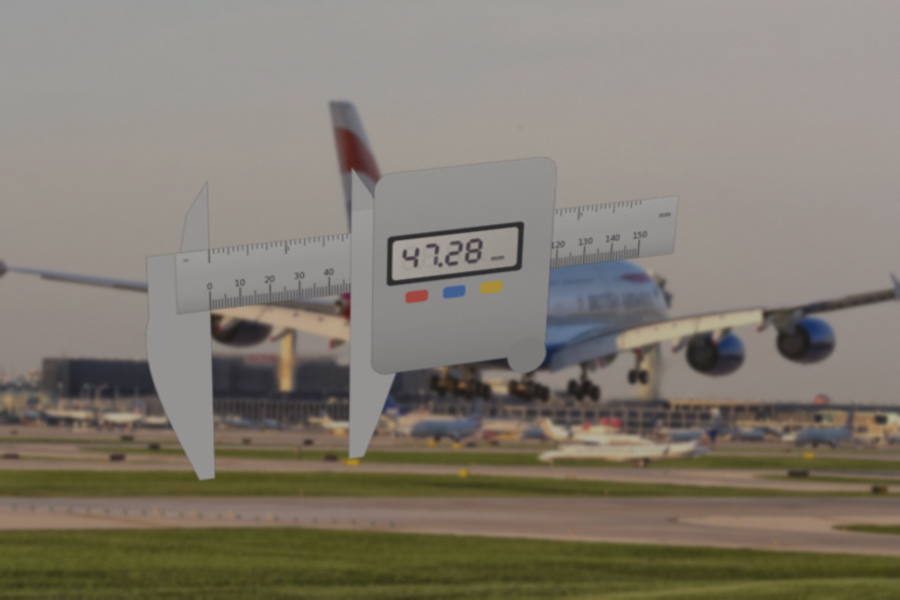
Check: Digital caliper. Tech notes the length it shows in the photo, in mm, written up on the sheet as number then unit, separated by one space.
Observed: 47.28 mm
